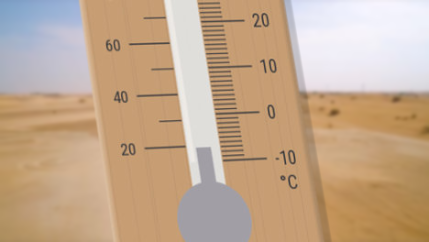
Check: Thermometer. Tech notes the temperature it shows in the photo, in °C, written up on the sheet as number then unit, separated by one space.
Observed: -7 °C
